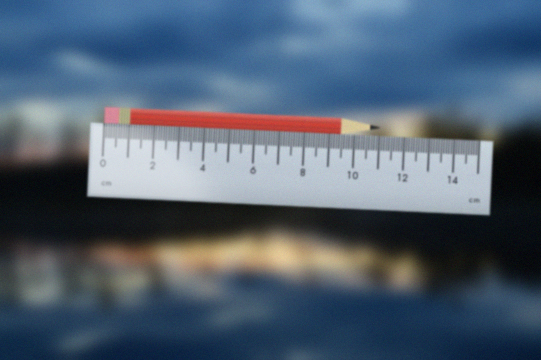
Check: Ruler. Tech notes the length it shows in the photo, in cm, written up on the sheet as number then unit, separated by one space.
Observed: 11 cm
